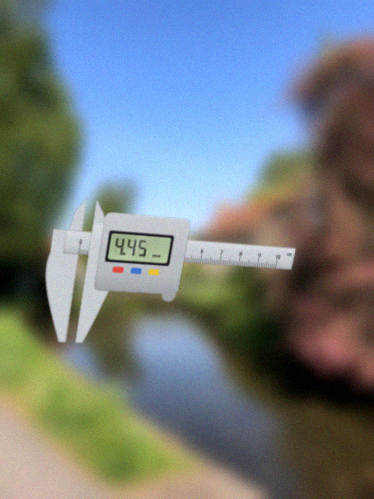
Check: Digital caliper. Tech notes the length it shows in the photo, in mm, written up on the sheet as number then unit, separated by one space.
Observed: 4.45 mm
